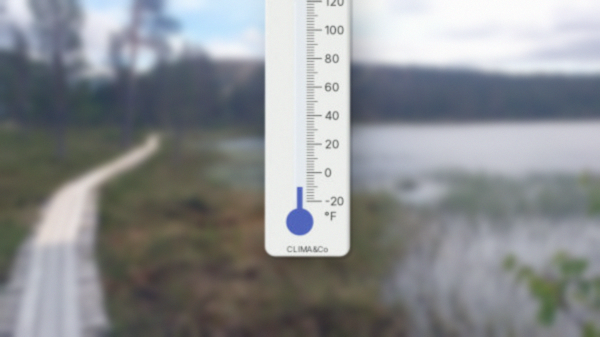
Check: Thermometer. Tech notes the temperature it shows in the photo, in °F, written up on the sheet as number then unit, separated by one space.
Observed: -10 °F
